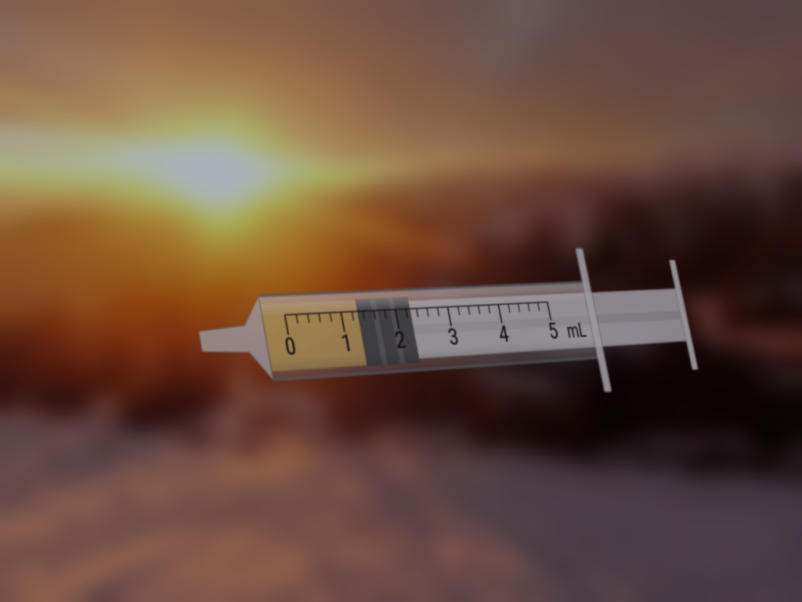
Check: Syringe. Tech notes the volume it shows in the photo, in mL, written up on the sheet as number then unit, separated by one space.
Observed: 1.3 mL
